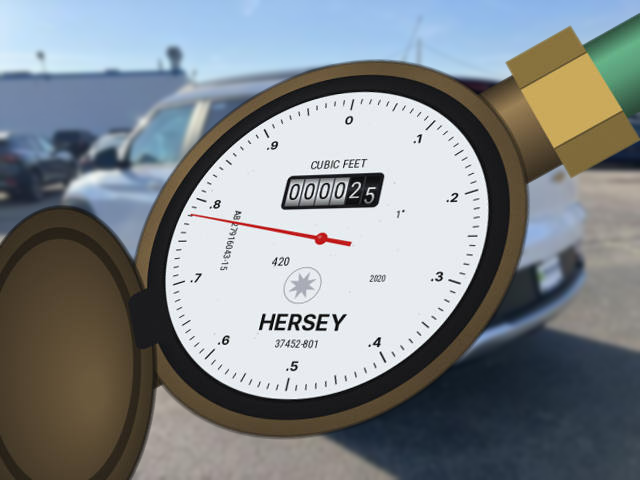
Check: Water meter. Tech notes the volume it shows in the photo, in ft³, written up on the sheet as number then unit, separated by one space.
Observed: 24.78 ft³
